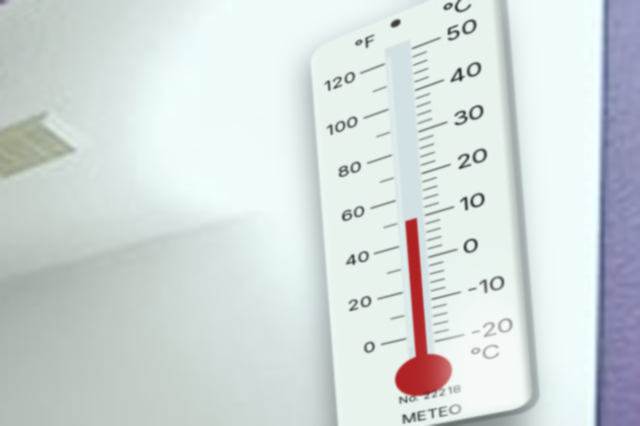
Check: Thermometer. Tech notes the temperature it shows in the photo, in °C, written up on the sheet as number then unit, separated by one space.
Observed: 10 °C
